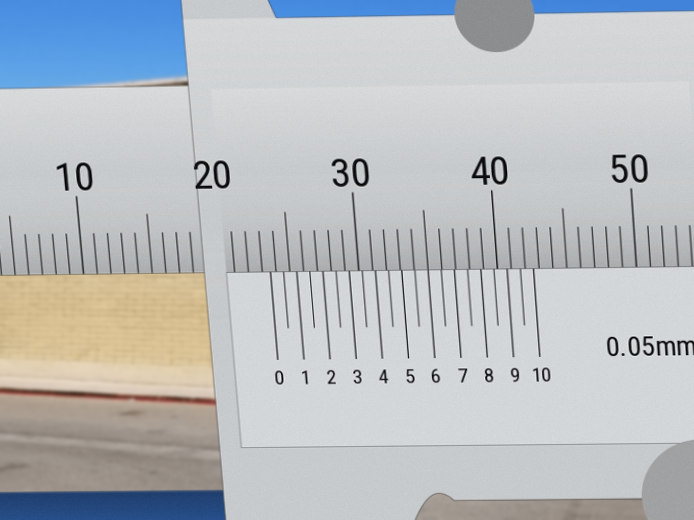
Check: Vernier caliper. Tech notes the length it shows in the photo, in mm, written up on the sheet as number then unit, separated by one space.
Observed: 23.6 mm
